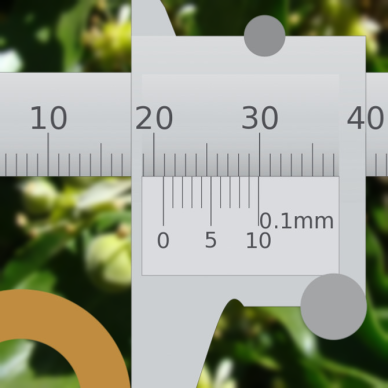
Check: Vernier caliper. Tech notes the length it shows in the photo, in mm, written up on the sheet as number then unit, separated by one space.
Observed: 20.9 mm
